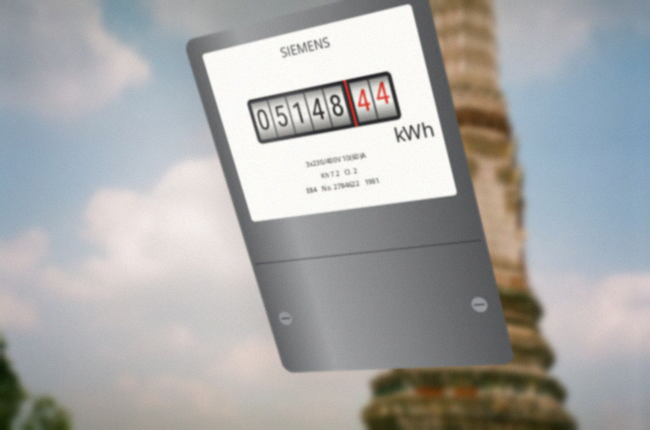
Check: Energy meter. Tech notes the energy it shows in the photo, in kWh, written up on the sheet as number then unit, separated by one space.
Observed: 5148.44 kWh
